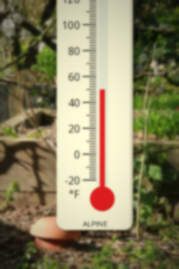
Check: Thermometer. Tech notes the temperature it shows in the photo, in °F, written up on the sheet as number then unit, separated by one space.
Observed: 50 °F
